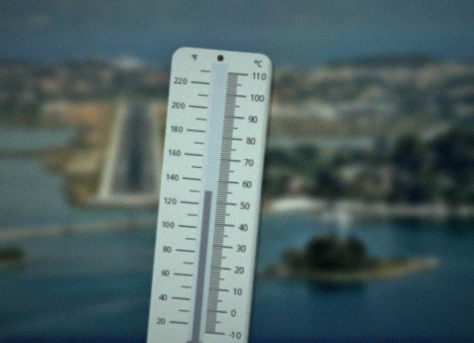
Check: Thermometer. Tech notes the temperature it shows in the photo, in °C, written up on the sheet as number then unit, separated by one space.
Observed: 55 °C
